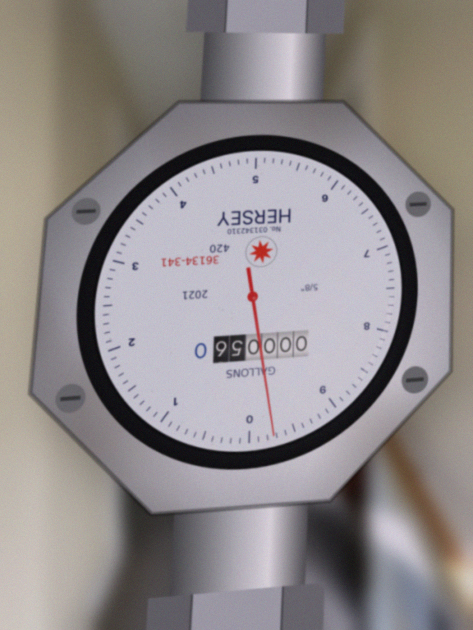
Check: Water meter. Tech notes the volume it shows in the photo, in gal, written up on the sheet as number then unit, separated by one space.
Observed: 559.7 gal
